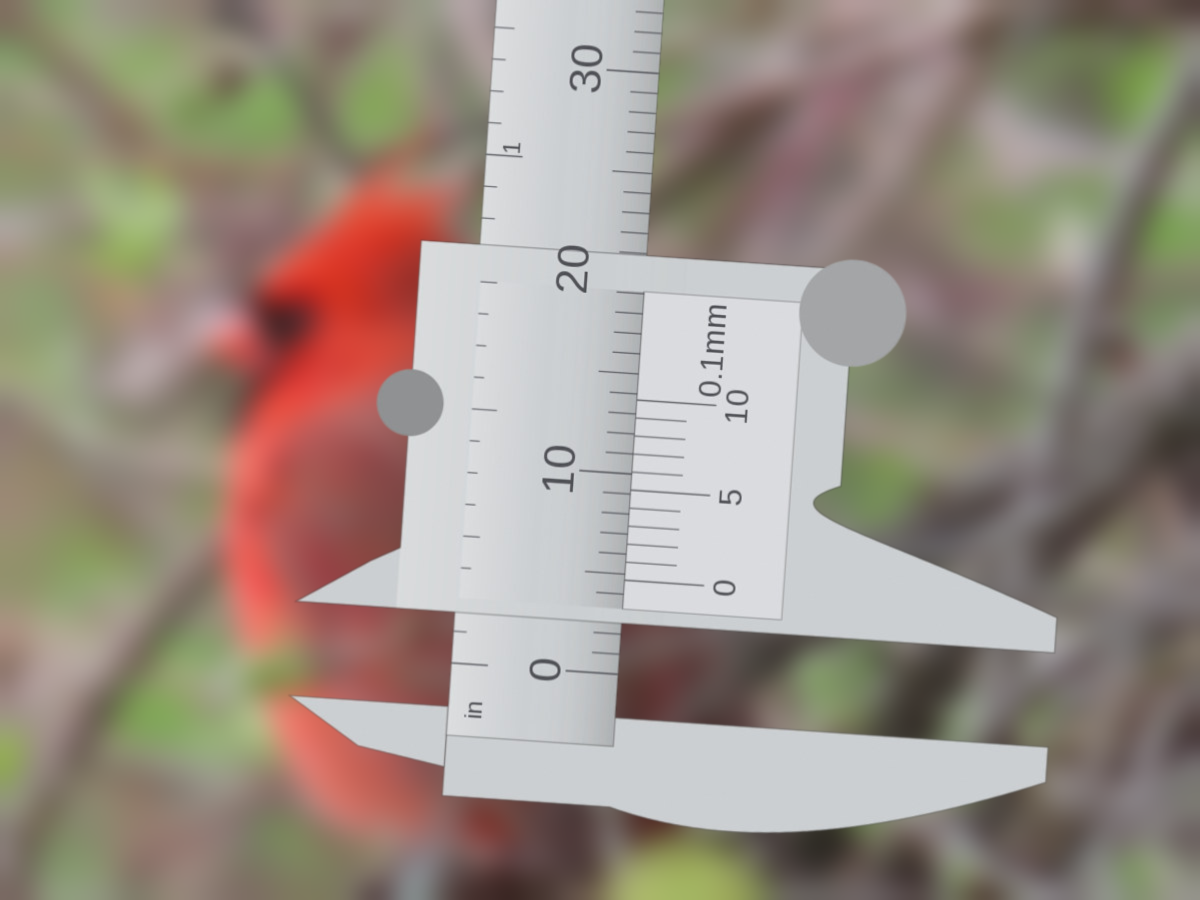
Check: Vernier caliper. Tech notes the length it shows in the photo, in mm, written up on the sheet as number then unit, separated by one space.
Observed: 4.7 mm
